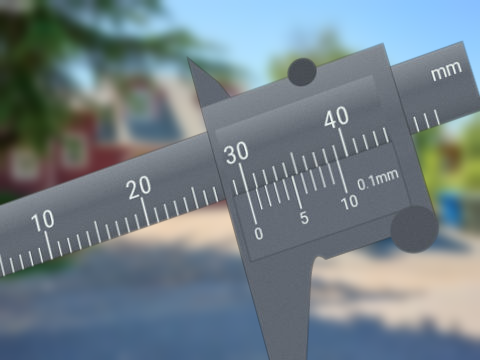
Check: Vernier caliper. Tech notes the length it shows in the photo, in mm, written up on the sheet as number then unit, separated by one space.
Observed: 30.0 mm
